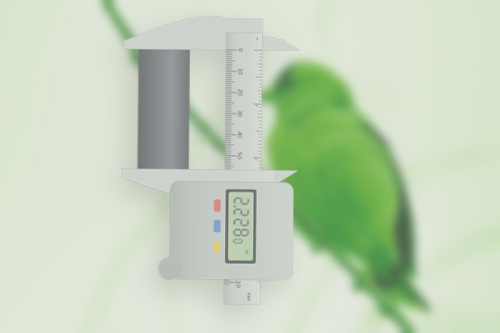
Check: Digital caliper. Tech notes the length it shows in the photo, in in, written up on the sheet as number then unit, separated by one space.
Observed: 2.2280 in
